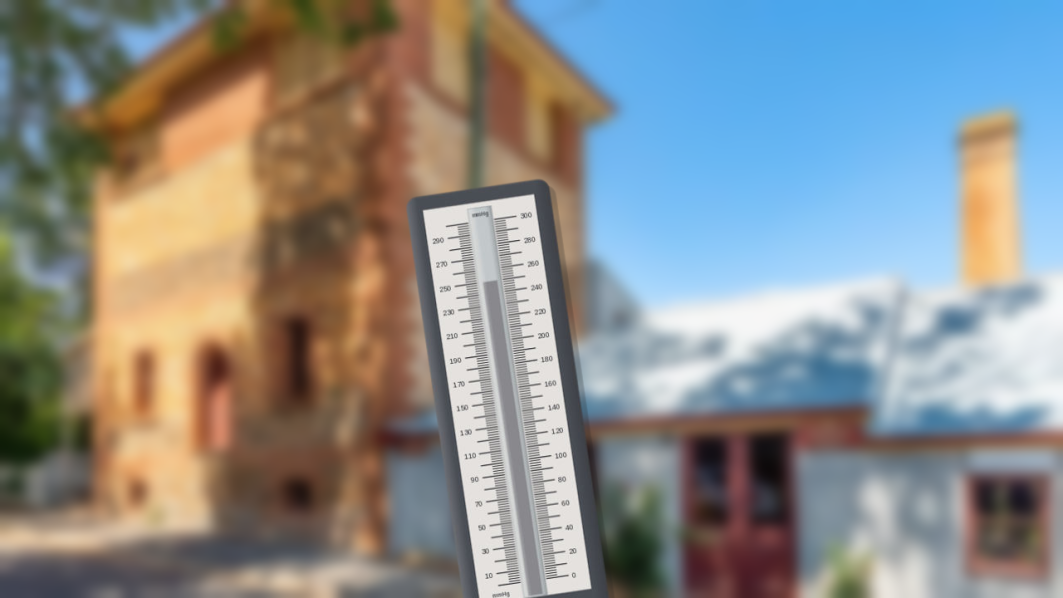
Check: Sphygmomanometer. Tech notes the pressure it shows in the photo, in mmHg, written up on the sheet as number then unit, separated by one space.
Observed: 250 mmHg
